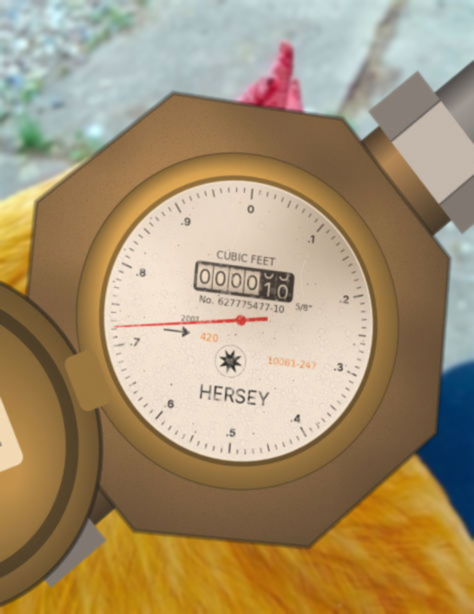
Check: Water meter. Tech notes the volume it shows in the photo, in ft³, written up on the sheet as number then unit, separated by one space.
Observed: 9.72 ft³
